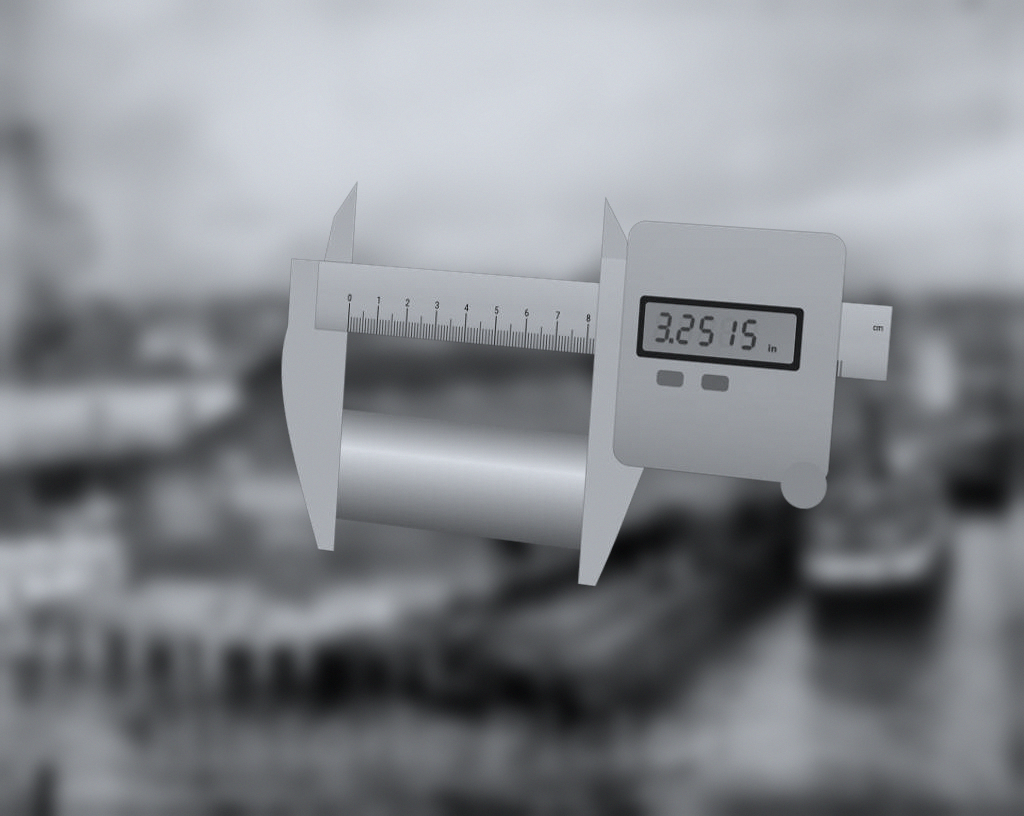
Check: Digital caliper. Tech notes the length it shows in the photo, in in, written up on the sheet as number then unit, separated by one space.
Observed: 3.2515 in
